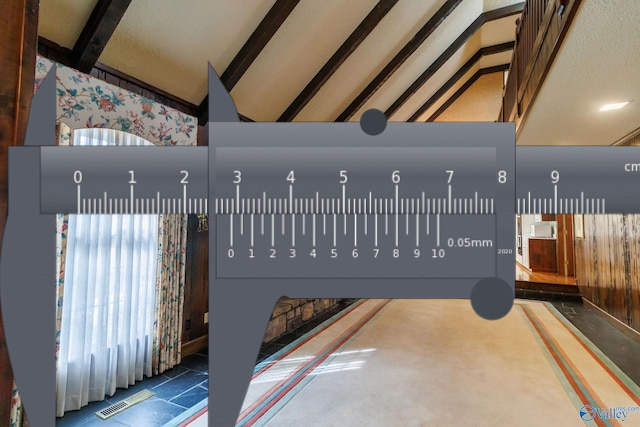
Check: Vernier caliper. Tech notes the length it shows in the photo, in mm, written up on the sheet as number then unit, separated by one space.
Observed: 28.8 mm
